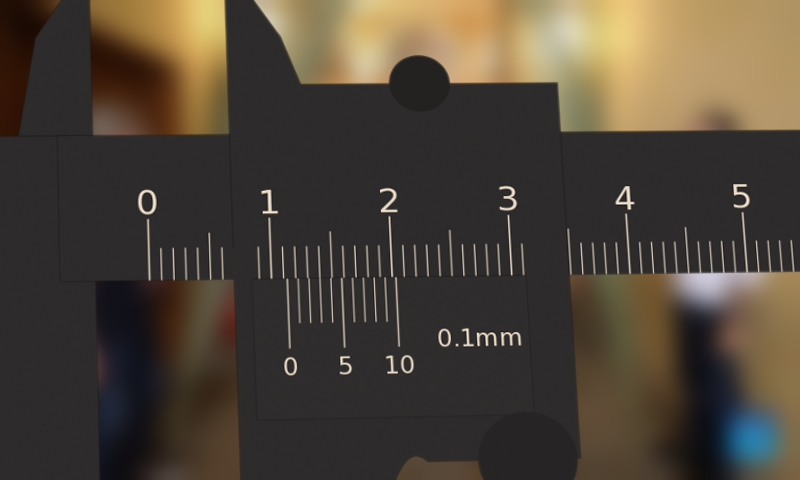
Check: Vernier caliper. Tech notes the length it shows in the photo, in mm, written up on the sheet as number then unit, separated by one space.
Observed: 11.3 mm
